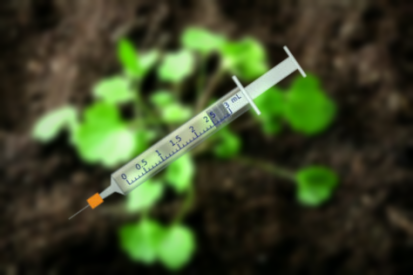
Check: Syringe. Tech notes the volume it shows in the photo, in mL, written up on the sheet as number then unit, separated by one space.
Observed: 2.5 mL
